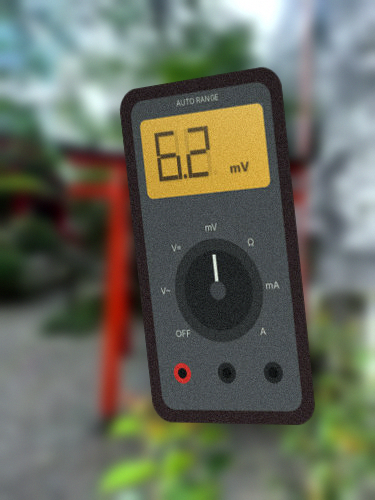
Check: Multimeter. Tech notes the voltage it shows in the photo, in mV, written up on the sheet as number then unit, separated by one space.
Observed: 6.2 mV
